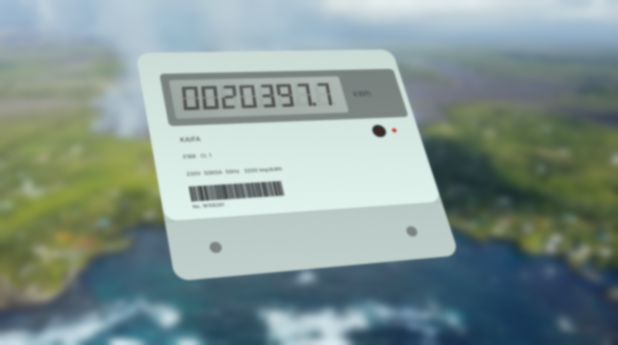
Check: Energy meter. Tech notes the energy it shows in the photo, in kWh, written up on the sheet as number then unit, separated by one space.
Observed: 20397.7 kWh
